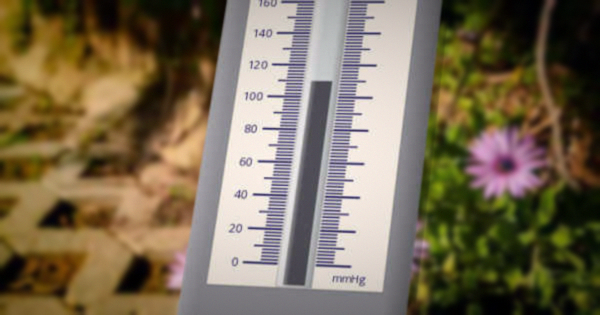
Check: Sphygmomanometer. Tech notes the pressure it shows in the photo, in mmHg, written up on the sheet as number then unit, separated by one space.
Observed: 110 mmHg
